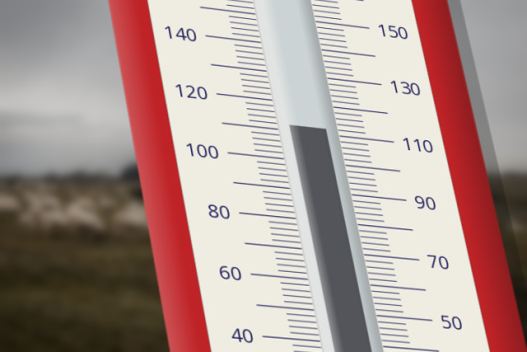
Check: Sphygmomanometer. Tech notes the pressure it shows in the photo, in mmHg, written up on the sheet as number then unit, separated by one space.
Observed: 112 mmHg
